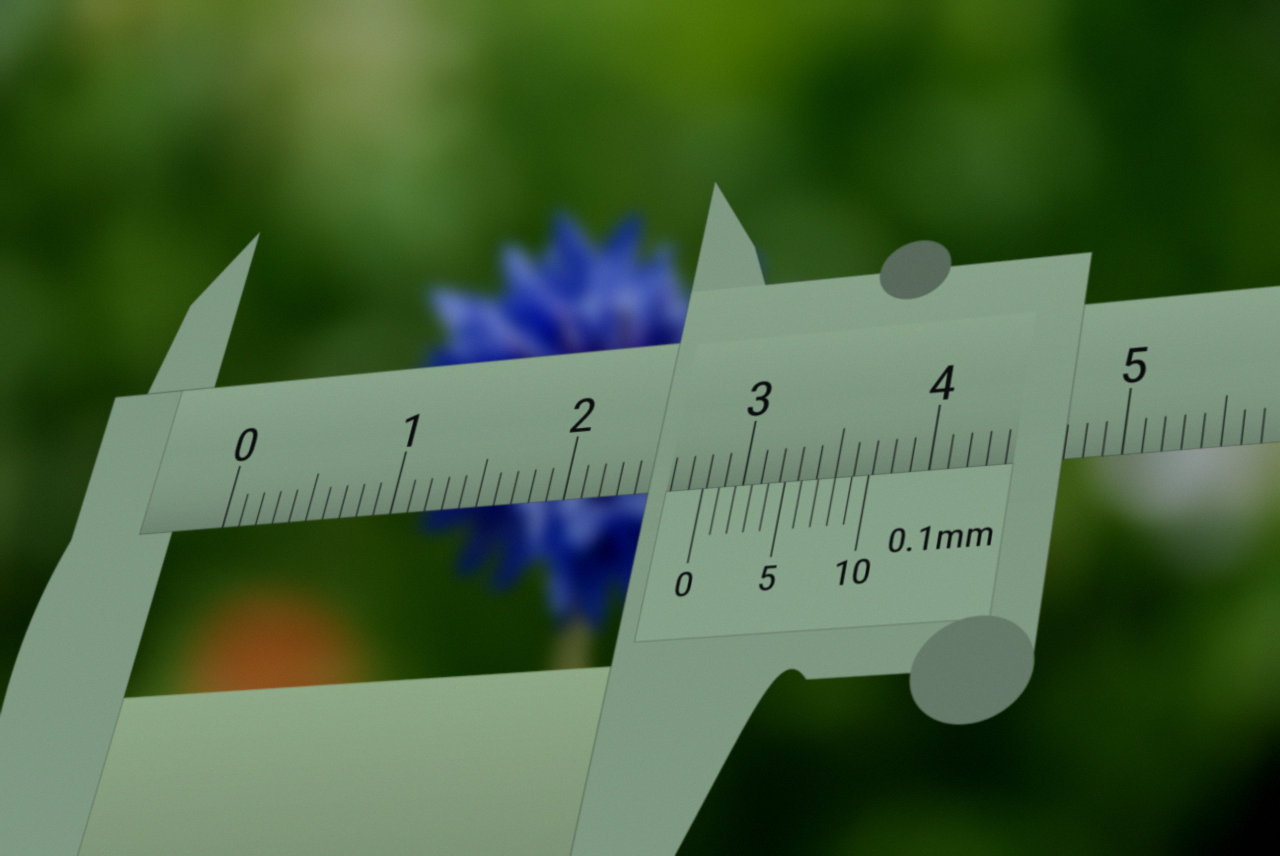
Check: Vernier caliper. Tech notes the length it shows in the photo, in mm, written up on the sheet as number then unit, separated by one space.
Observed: 27.8 mm
